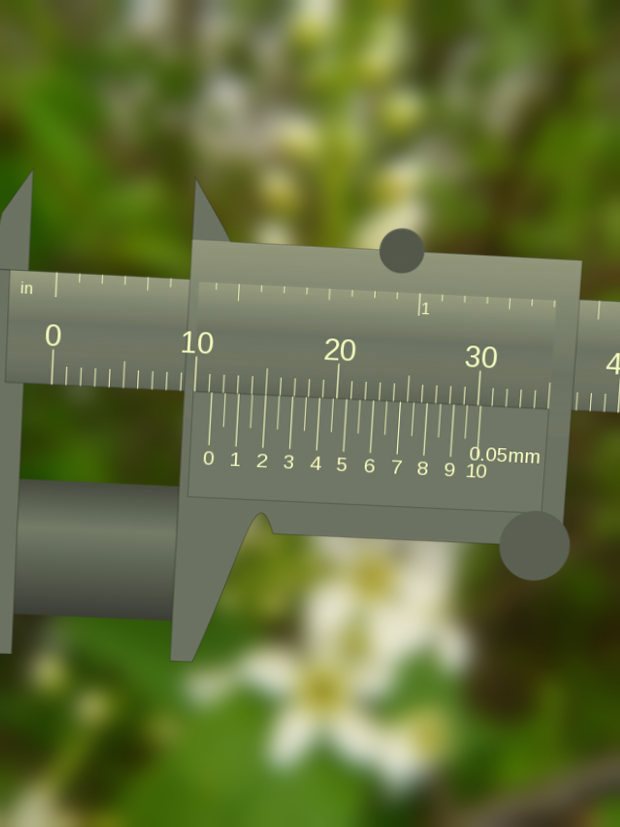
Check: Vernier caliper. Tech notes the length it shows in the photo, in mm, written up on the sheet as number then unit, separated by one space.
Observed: 11.2 mm
